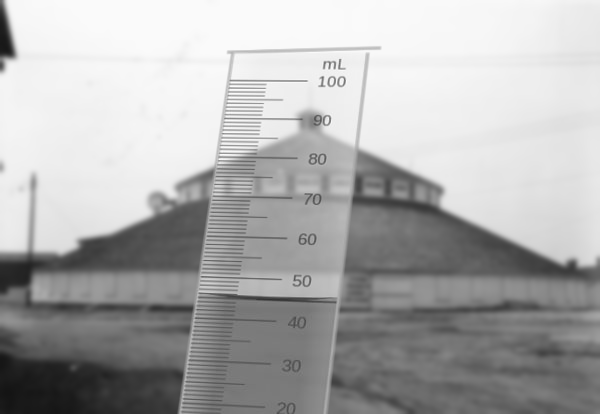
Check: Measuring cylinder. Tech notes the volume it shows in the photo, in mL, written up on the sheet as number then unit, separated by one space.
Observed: 45 mL
